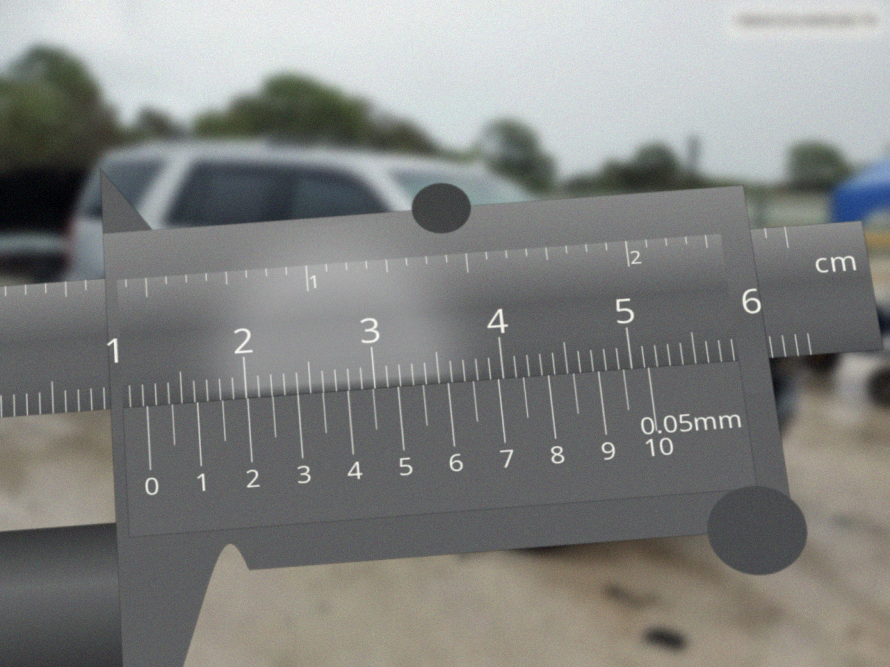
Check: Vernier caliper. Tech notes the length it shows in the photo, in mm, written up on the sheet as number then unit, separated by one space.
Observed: 12.3 mm
